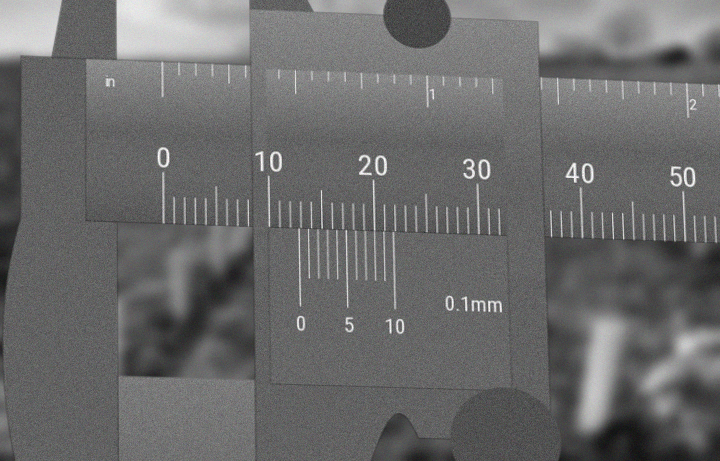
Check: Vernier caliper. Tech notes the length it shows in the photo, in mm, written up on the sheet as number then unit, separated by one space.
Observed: 12.8 mm
